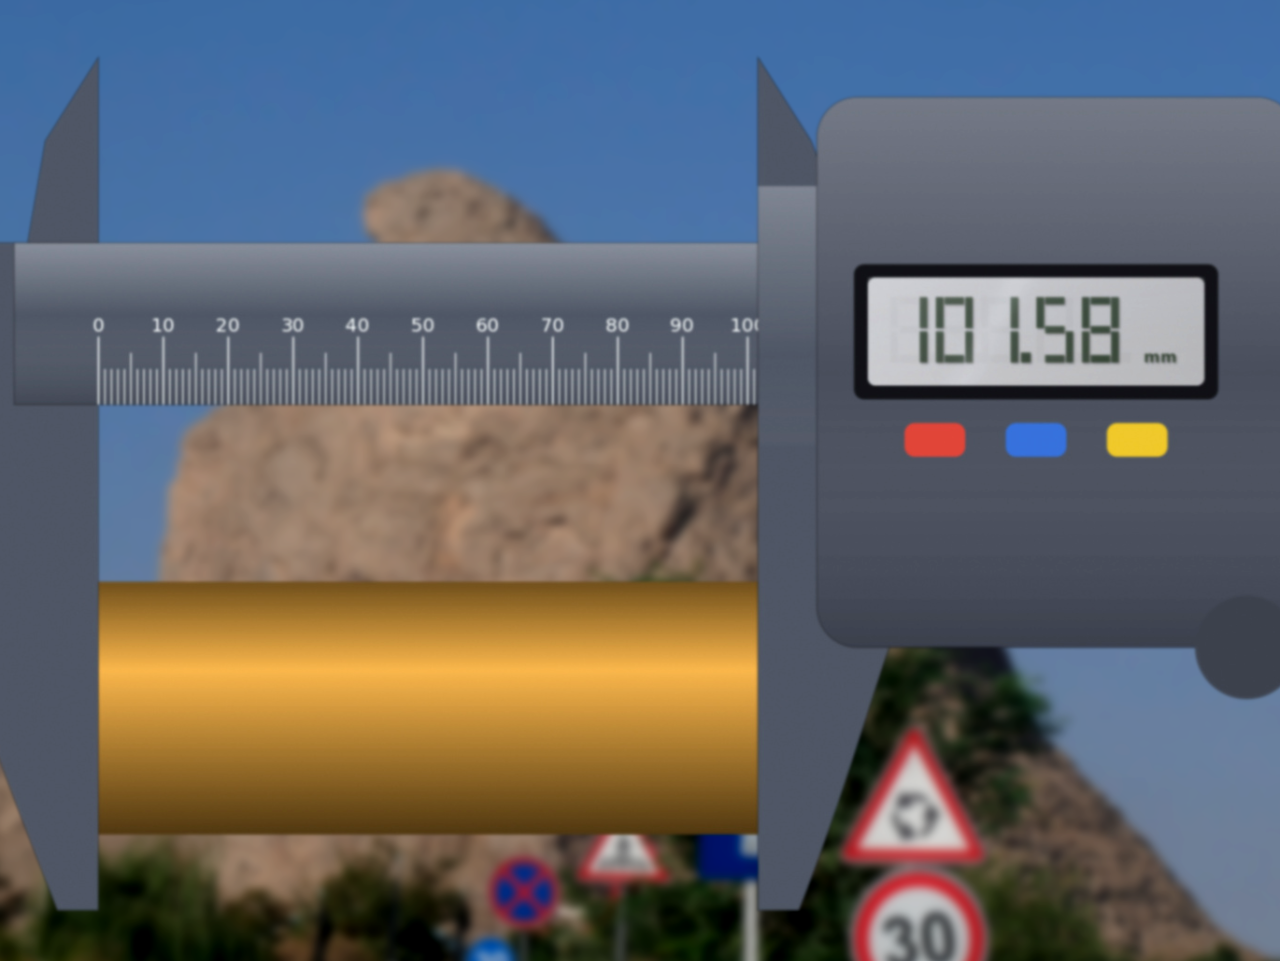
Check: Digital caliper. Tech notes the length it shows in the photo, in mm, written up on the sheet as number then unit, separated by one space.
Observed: 101.58 mm
